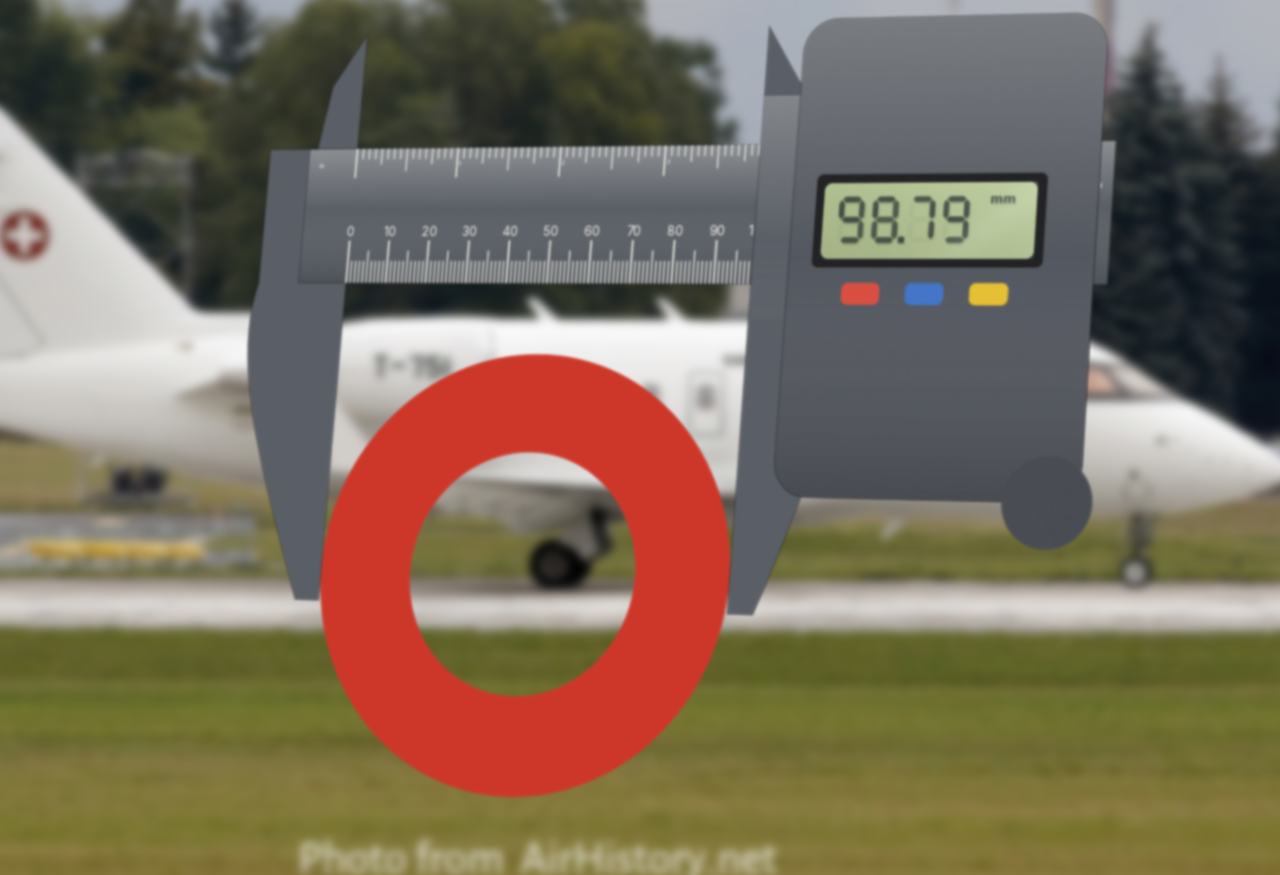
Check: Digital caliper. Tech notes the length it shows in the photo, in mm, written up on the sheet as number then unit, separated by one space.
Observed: 98.79 mm
